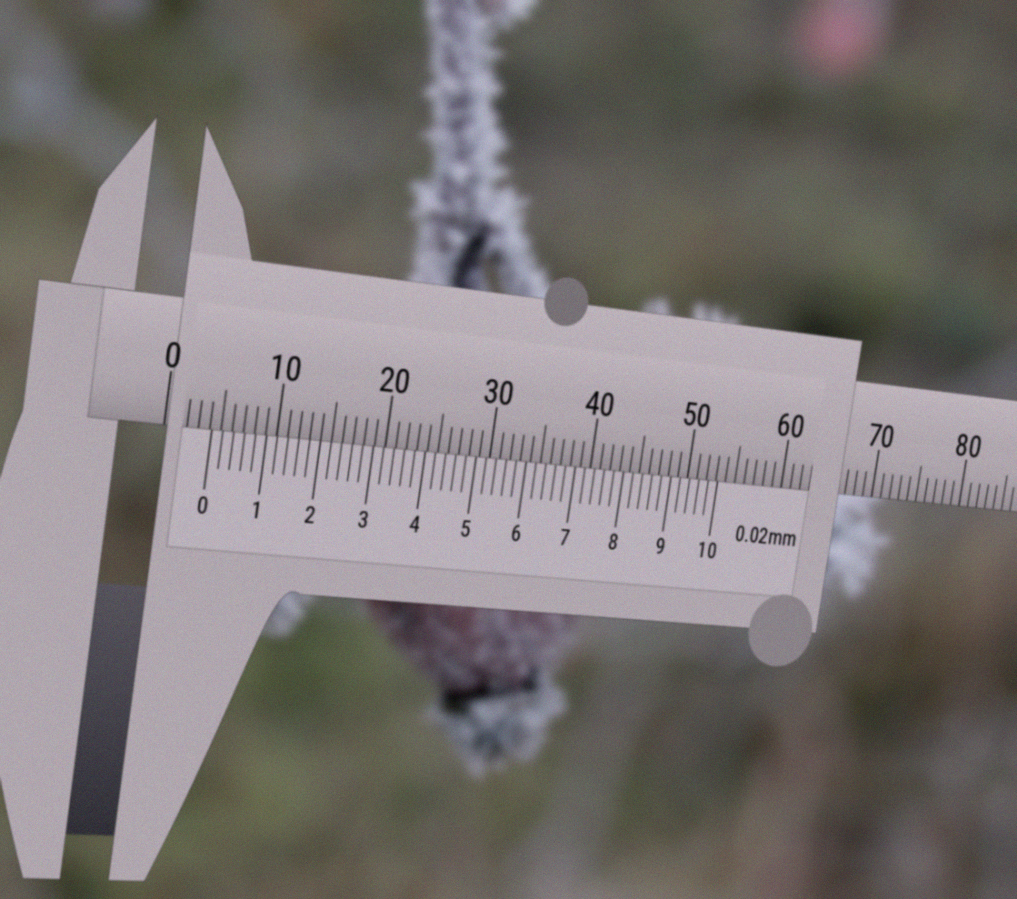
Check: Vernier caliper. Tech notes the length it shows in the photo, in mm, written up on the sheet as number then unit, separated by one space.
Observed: 4.2 mm
